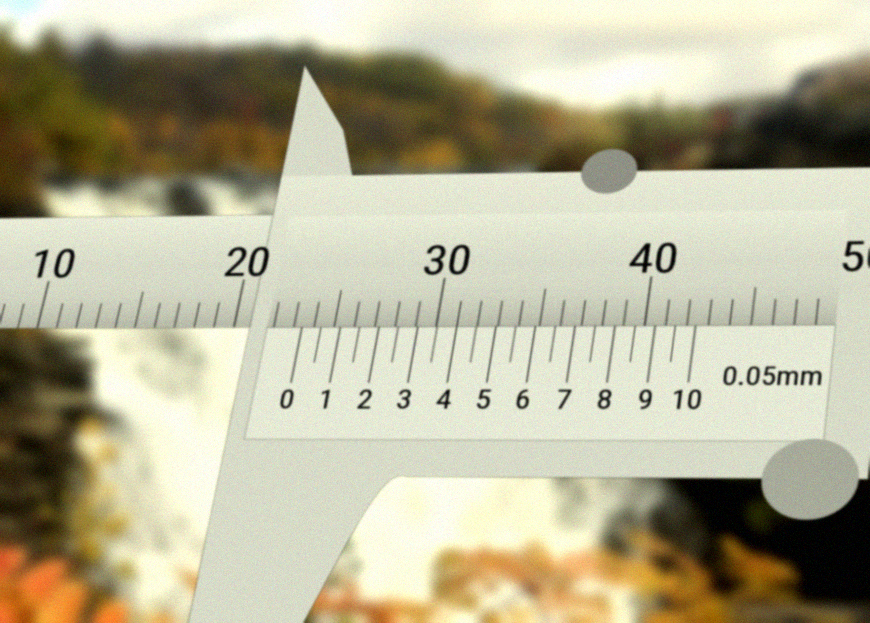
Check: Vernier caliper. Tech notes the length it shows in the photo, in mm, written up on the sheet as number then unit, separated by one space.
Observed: 23.4 mm
